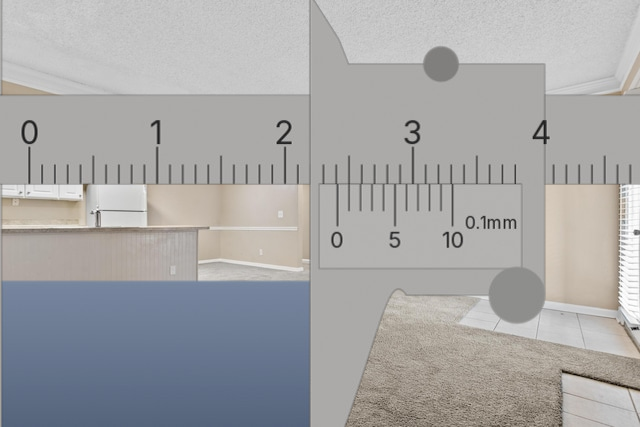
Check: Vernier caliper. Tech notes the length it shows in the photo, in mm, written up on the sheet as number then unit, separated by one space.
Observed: 24.1 mm
